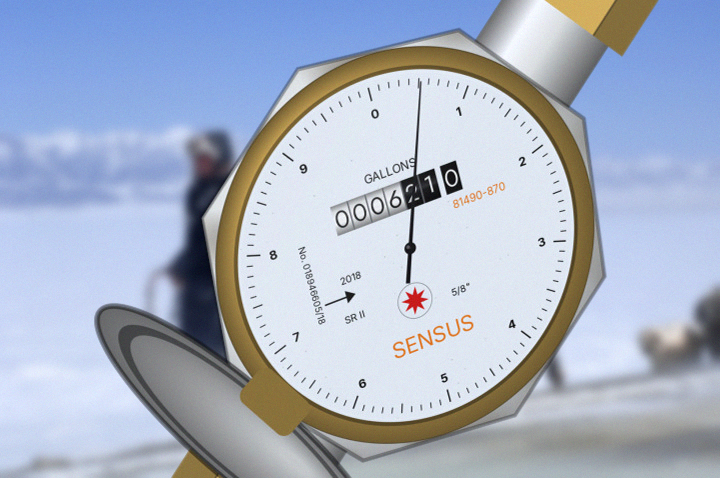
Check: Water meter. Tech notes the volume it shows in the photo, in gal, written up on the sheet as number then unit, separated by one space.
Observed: 6210.5 gal
